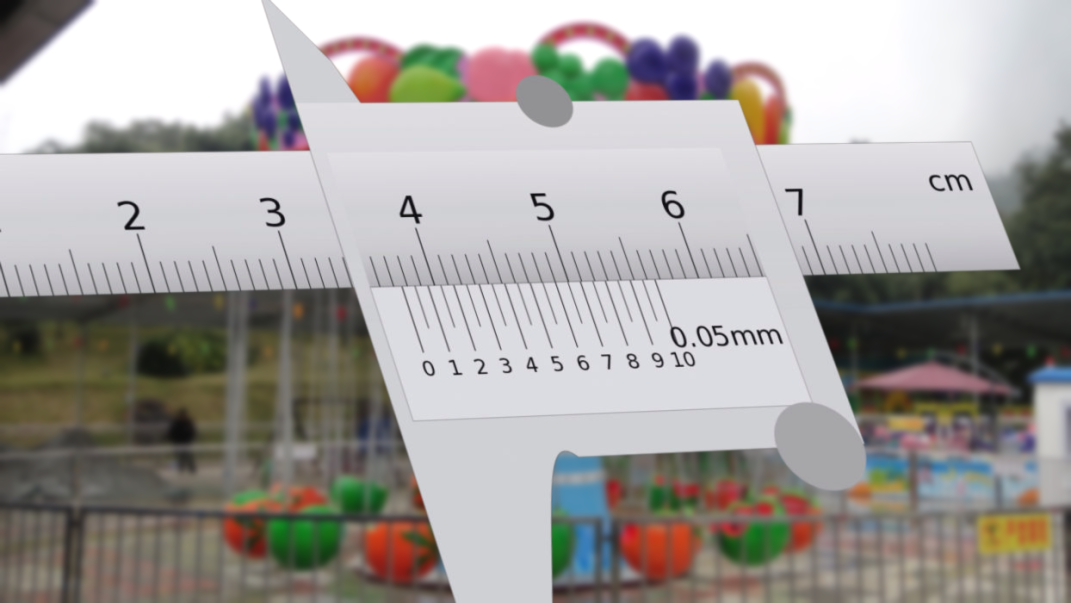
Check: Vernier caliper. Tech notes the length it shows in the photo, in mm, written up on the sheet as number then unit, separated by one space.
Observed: 37.6 mm
